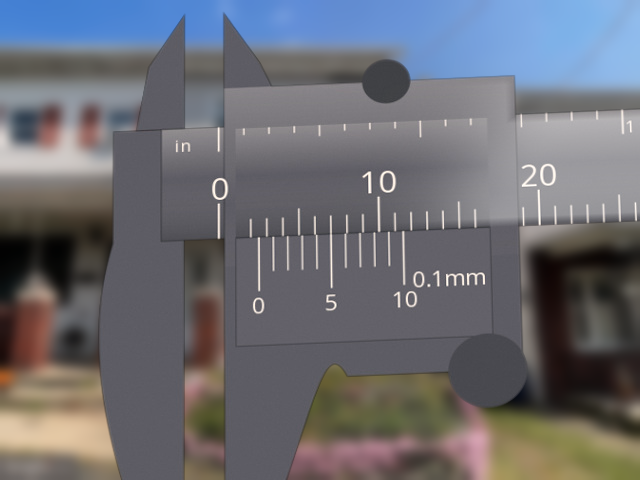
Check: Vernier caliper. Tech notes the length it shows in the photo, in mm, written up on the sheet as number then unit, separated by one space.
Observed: 2.5 mm
